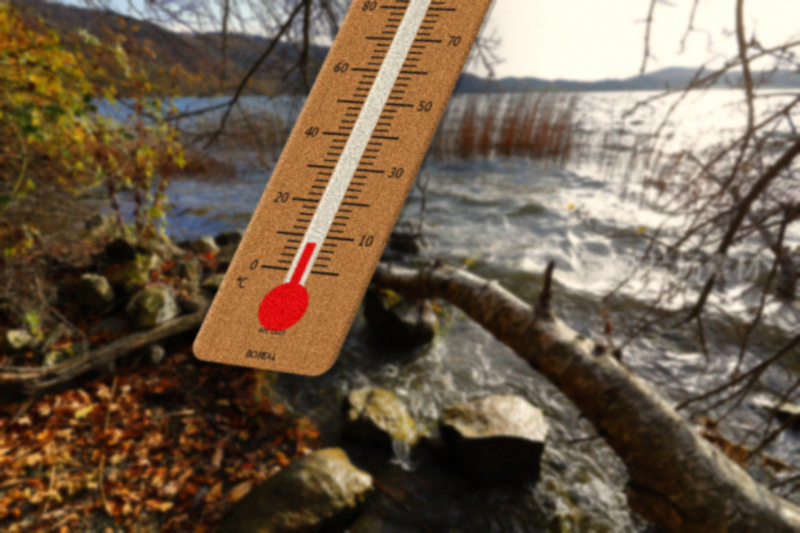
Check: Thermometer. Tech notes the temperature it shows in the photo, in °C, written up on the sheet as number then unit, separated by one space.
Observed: 8 °C
